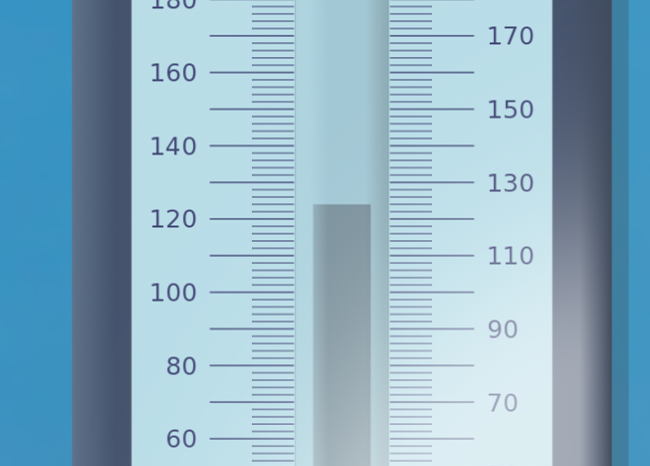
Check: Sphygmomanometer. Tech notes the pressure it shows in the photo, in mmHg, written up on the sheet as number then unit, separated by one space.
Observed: 124 mmHg
